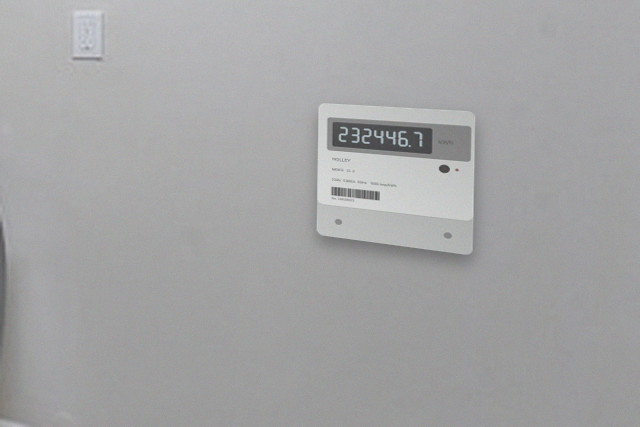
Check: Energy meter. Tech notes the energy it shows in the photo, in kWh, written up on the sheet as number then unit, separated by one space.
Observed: 232446.7 kWh
